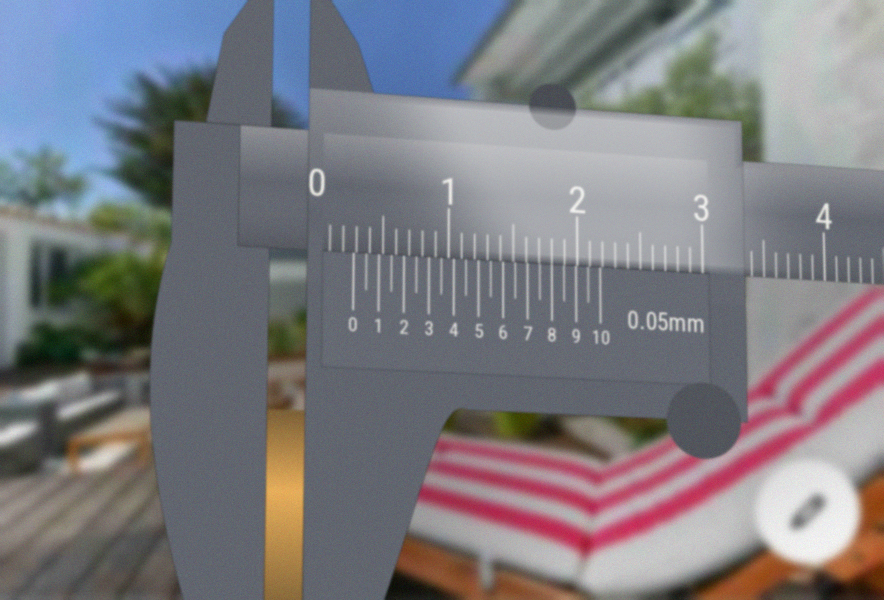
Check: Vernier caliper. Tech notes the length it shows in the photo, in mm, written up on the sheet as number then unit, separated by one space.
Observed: 2.8 mm
